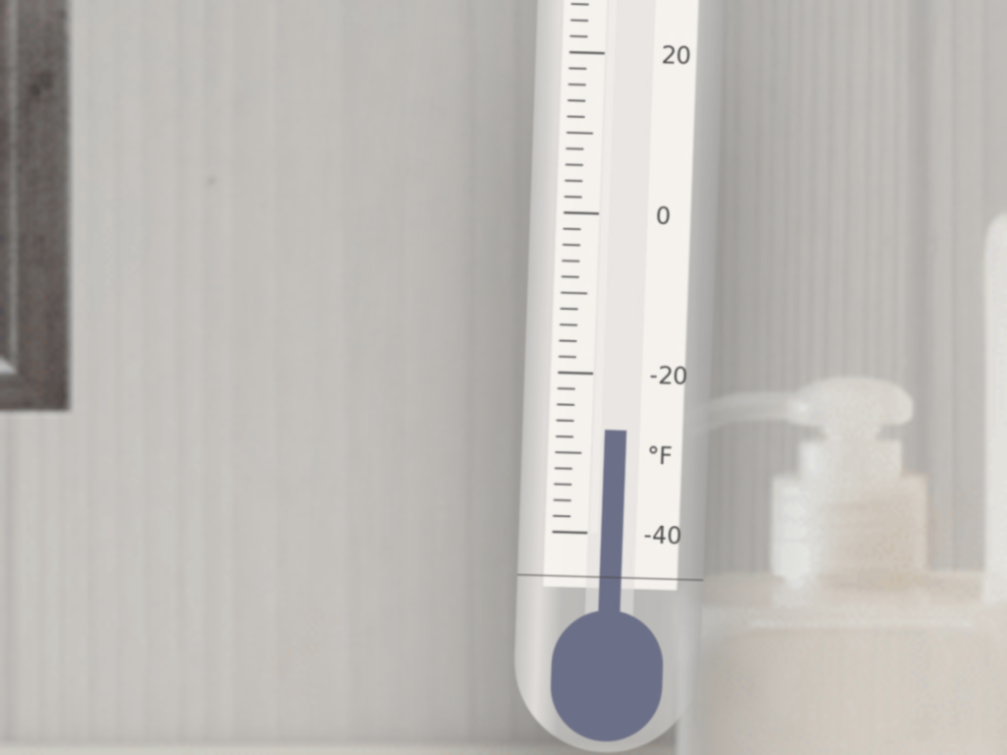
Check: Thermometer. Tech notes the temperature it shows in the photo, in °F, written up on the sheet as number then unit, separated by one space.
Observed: -27 °F
